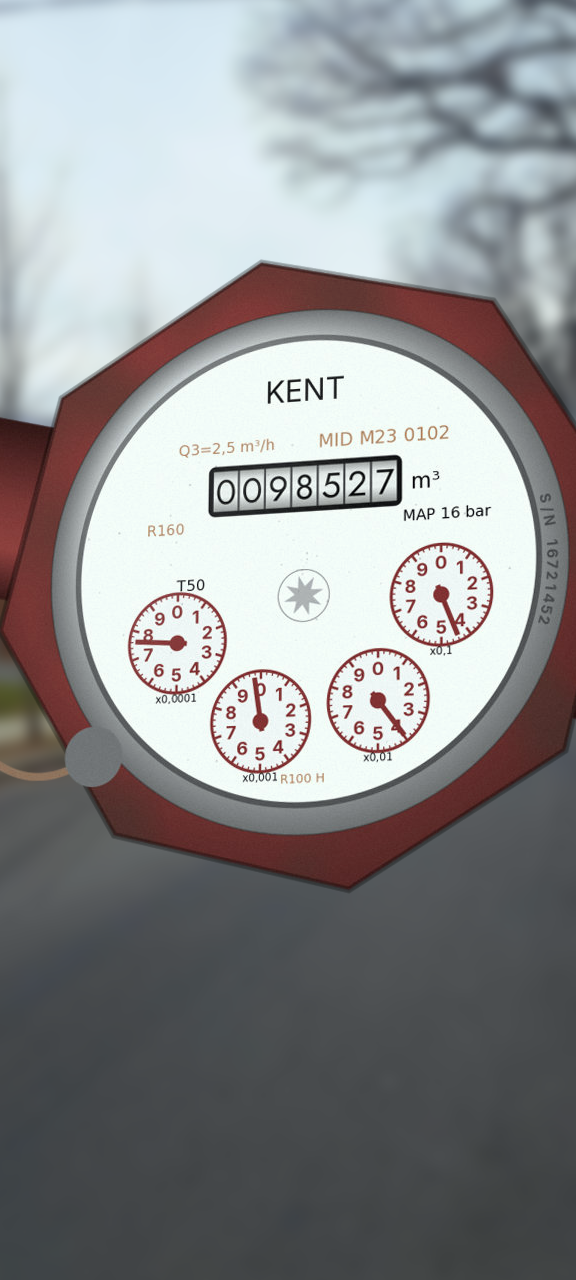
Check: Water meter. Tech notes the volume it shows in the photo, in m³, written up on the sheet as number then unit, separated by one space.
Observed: 98527.4397 m³
